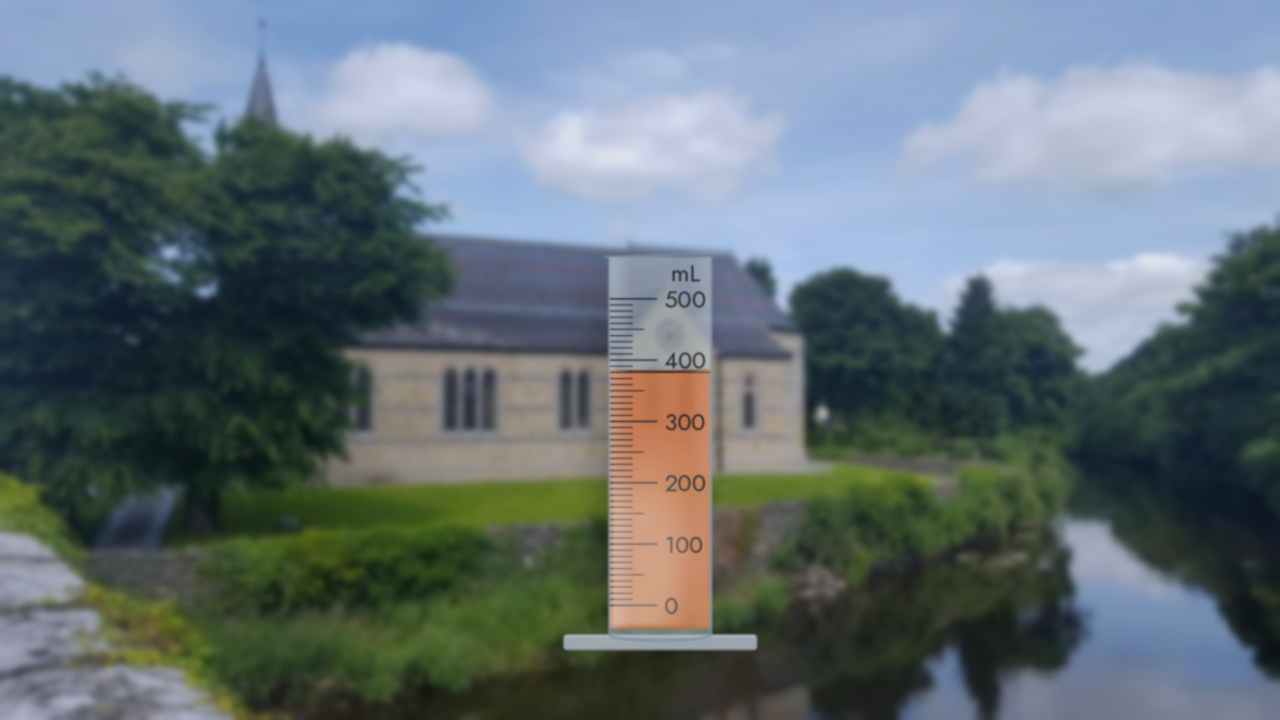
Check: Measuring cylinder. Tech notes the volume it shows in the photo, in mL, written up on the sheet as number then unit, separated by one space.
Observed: 380 mL
